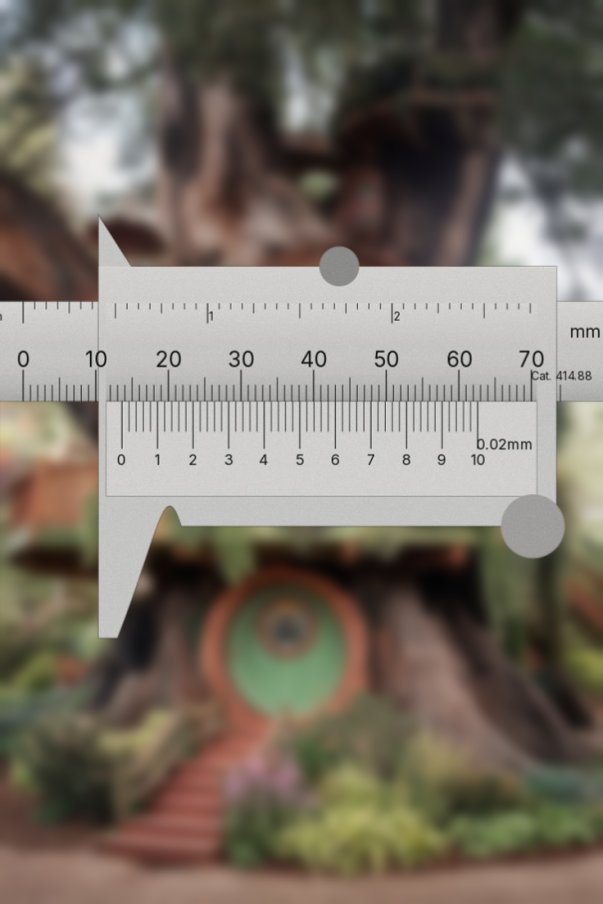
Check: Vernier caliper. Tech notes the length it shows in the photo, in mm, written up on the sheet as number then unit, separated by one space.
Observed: 13.6 mm
